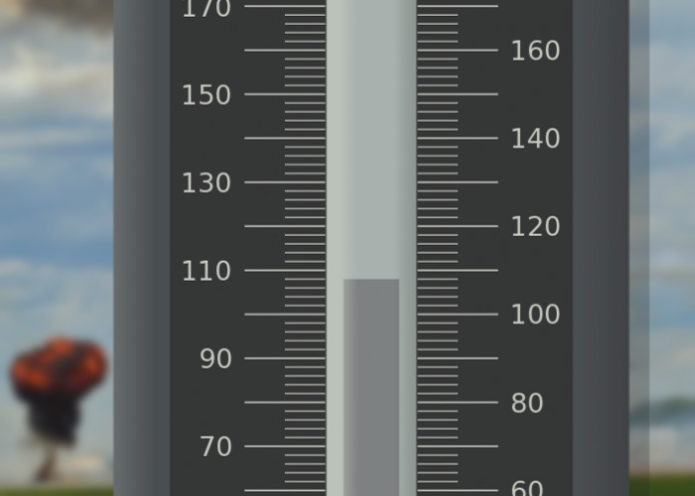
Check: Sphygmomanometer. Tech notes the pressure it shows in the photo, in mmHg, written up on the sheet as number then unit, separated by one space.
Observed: 108 mmHg
